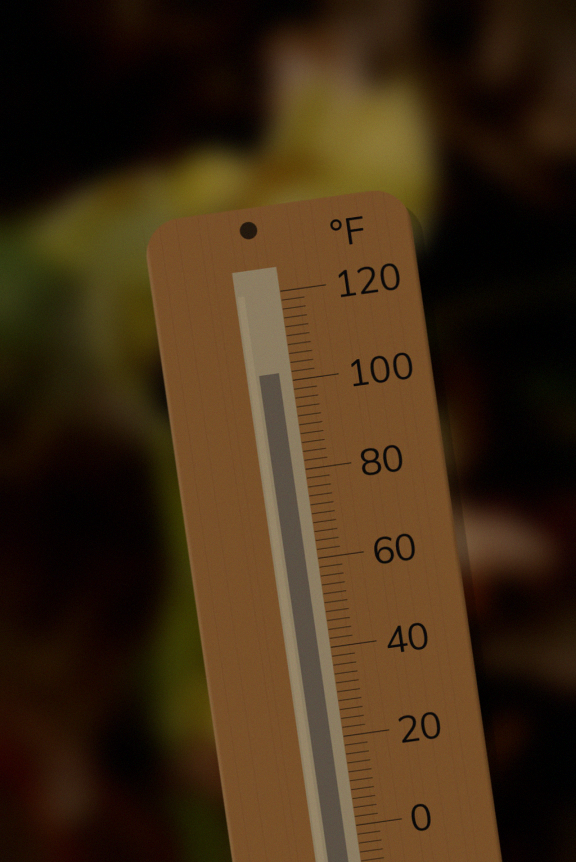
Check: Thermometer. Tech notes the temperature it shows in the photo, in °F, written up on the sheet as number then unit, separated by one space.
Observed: 102 °F
